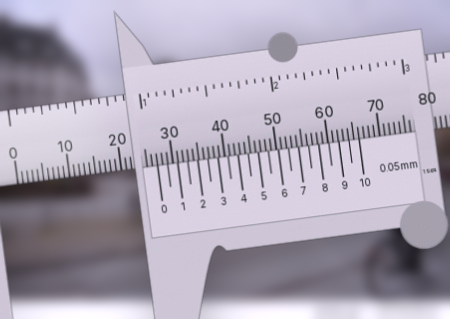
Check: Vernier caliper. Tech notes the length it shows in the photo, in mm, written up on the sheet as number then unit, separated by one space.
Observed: 27.0 mm
